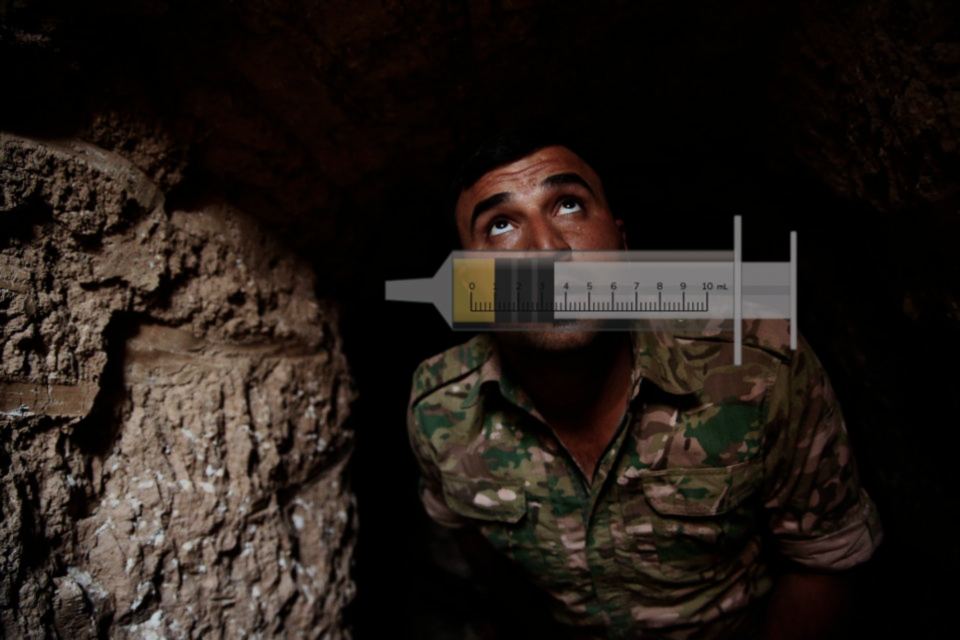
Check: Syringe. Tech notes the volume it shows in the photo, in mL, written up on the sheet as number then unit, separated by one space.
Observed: 1 mL
